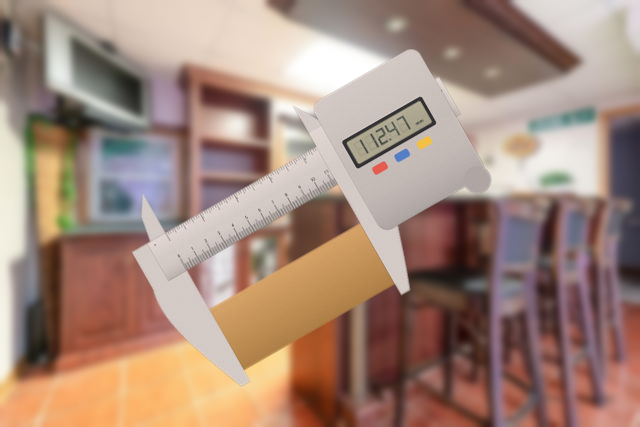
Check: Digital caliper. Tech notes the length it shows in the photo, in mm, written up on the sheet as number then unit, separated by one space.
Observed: 112.47 mm
